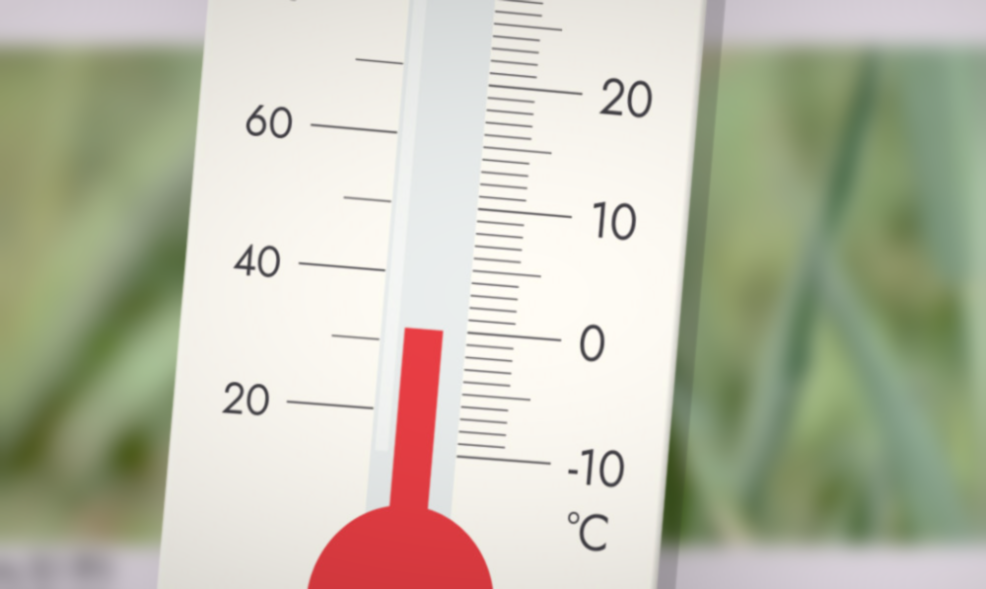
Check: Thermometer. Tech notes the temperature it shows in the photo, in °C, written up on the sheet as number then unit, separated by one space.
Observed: 0 °C
